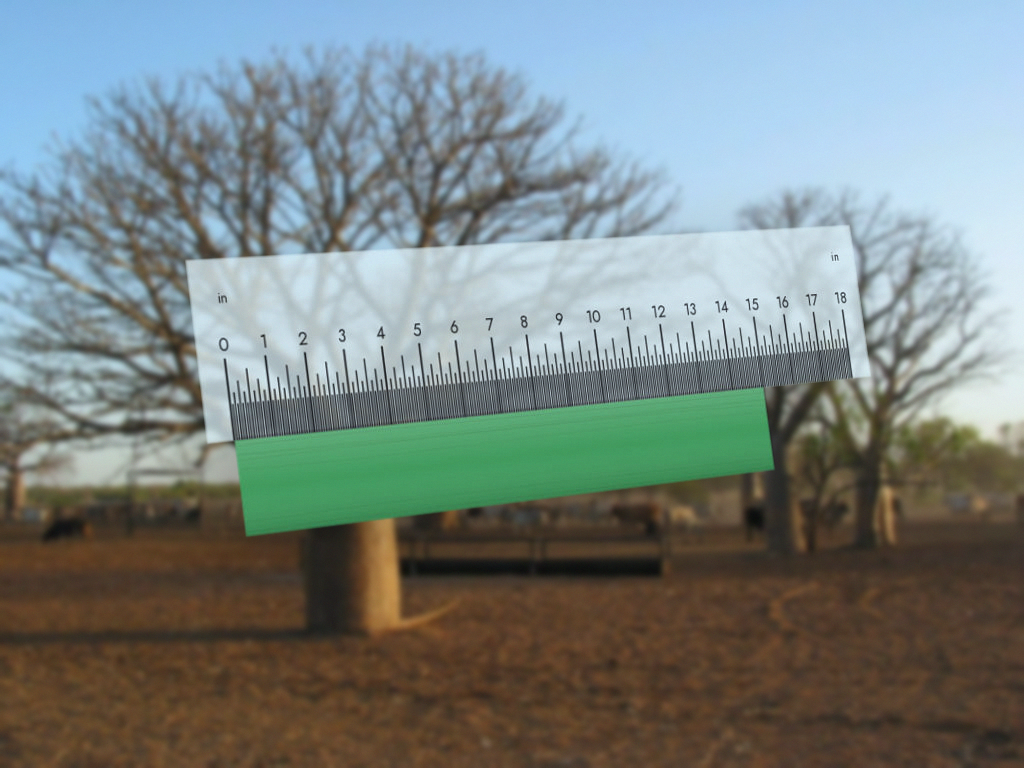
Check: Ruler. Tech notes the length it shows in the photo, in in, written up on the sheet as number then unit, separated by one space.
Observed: 15 in
